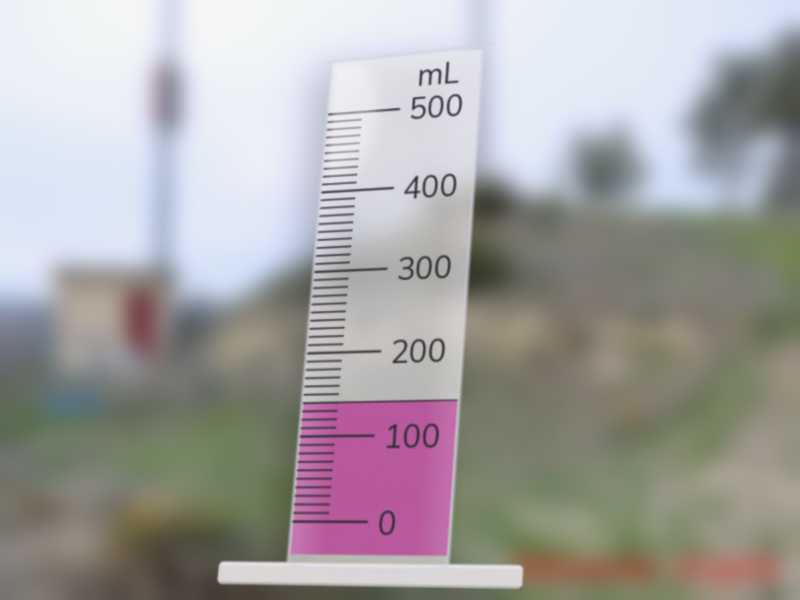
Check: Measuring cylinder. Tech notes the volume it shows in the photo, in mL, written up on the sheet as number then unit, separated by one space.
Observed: 140 mL
